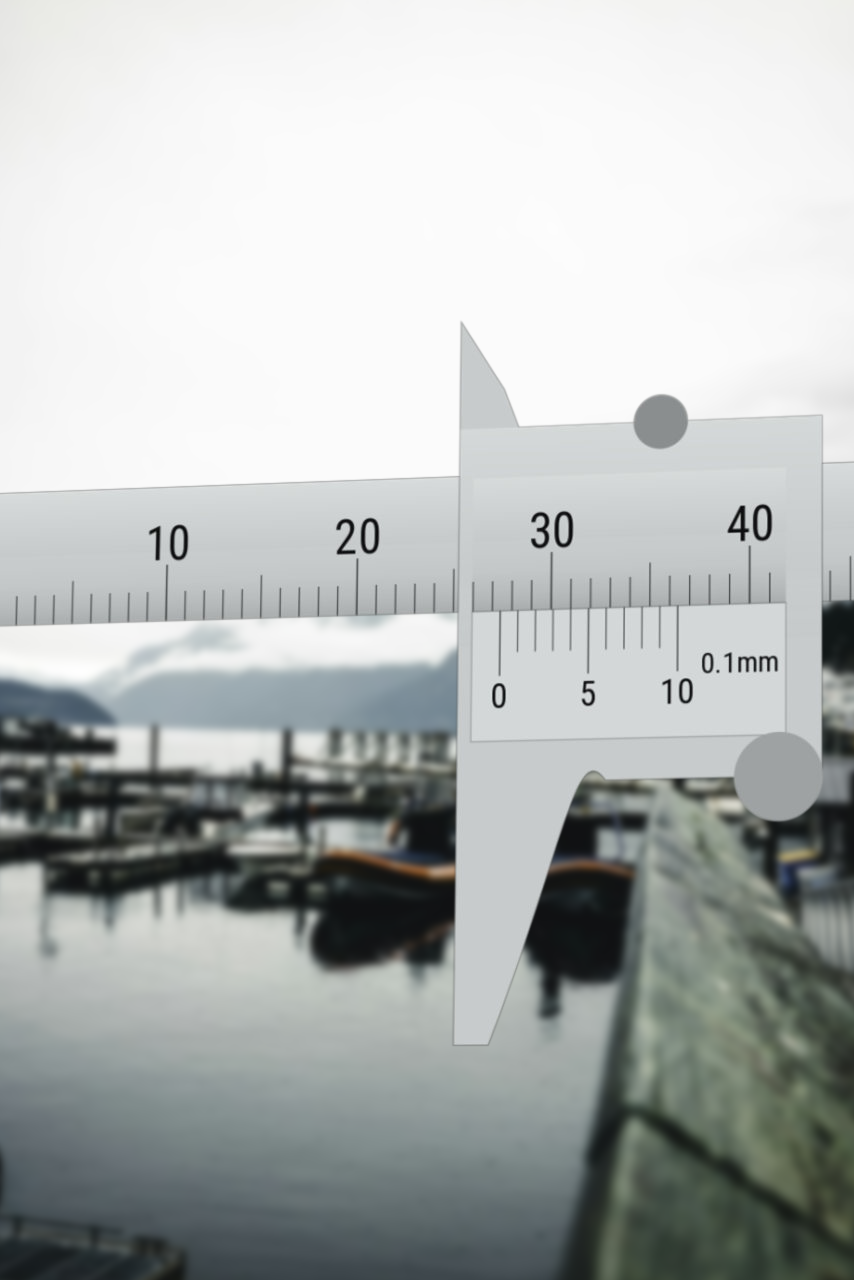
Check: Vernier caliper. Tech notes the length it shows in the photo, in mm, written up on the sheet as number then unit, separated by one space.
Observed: 27.4 mm
